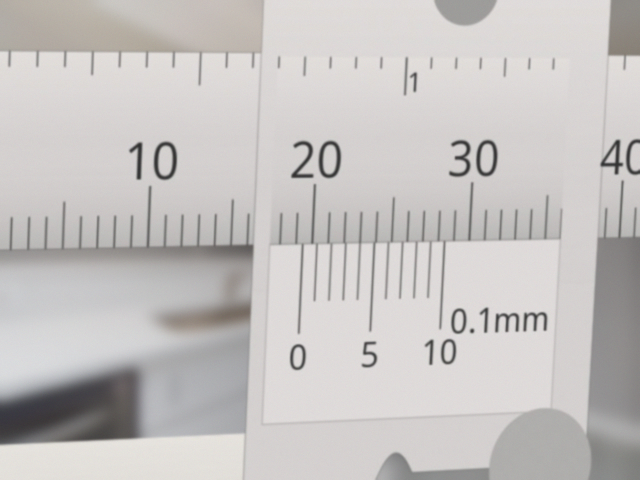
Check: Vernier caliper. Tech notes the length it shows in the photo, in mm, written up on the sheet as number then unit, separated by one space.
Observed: 19.4 mm
